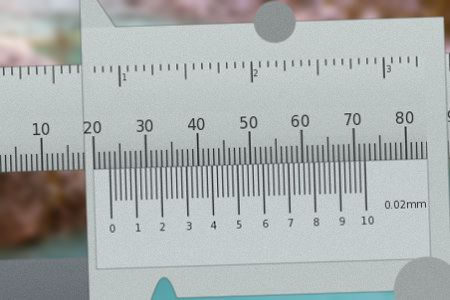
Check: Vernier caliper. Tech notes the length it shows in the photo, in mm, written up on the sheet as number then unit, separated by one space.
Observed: 23.0 mm
